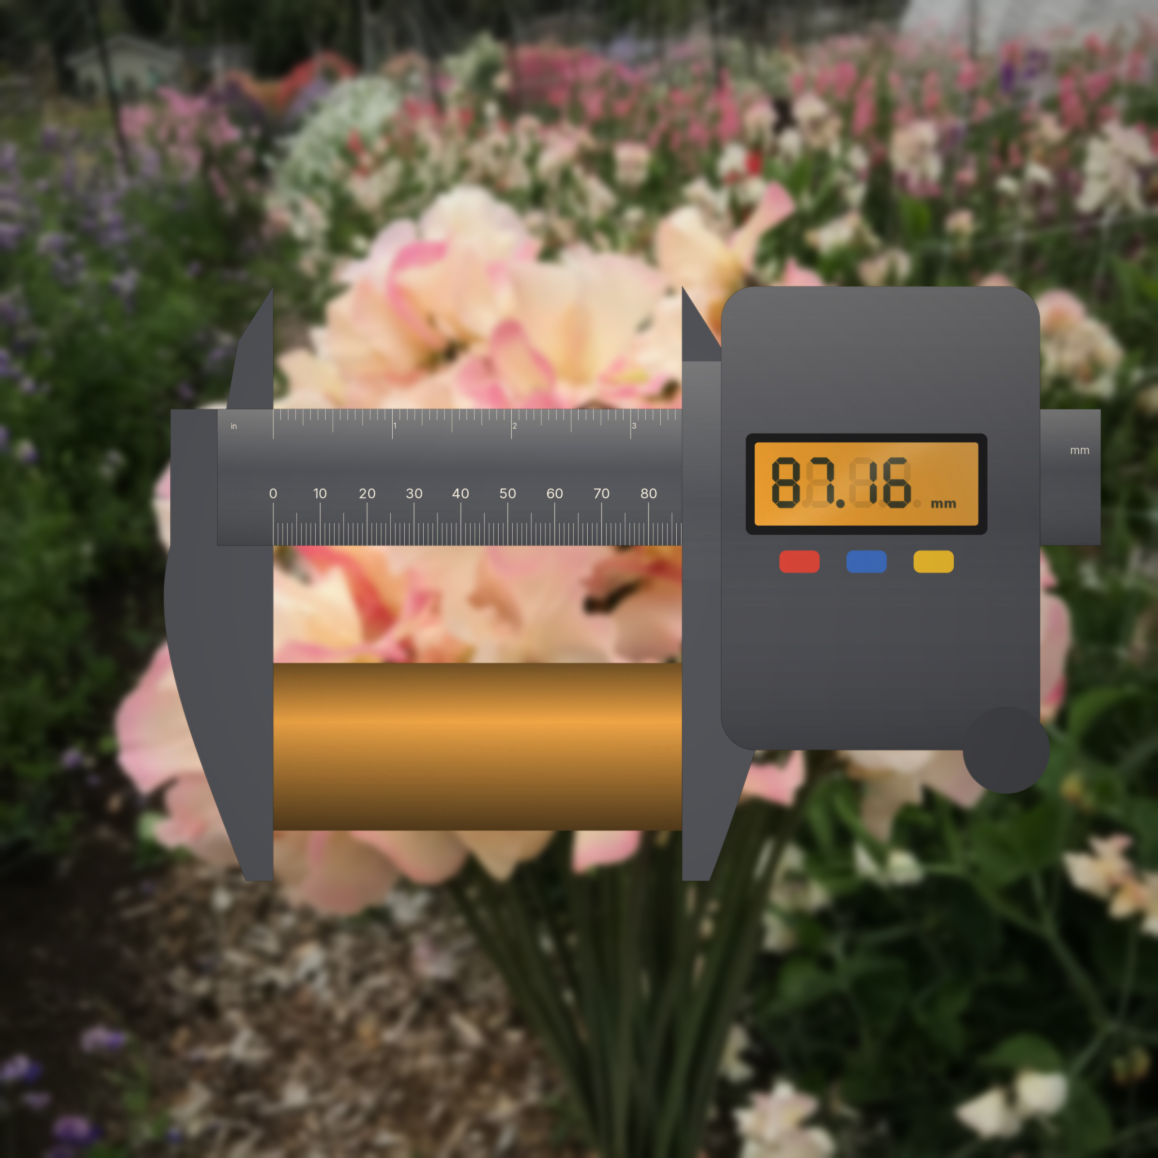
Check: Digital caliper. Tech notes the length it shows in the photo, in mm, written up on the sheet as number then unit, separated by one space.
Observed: 87.16 mm
